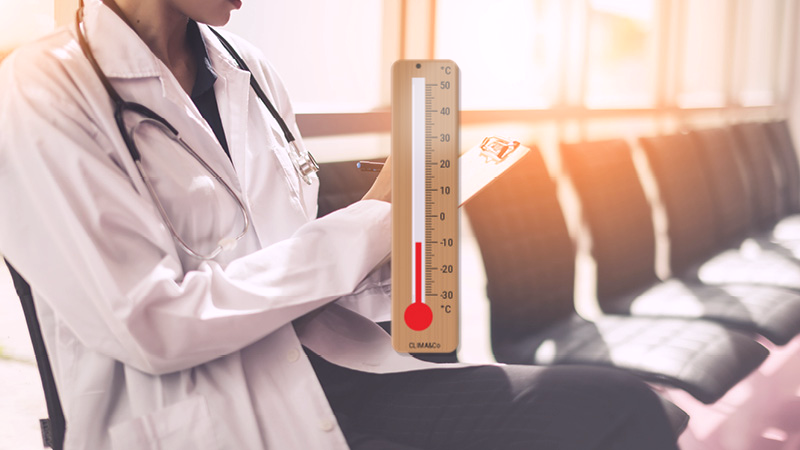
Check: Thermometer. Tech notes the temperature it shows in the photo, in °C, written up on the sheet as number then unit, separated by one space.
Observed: -10 °C
